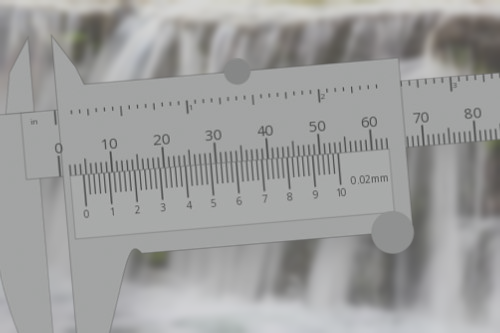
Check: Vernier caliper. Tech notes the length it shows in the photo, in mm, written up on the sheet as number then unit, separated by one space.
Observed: 4.5 mm
